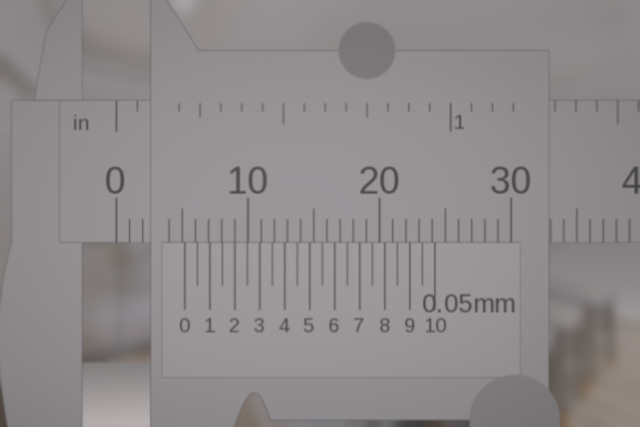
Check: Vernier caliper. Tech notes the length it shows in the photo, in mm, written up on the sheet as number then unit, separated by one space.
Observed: 5.2 mm
